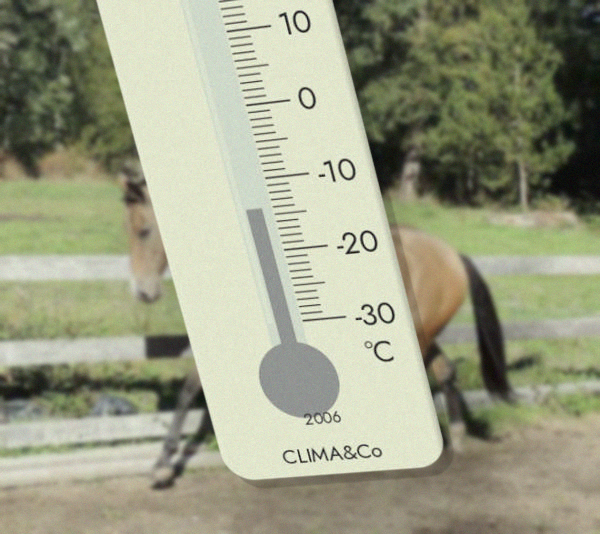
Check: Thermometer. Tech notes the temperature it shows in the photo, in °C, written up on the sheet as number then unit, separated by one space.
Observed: -14 °C
